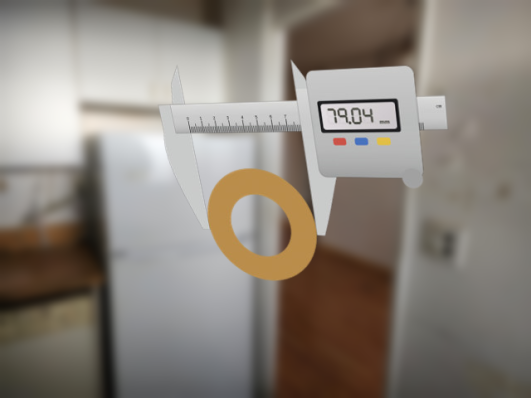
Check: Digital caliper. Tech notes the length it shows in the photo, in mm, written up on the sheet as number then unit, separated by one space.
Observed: 79.04 mm
